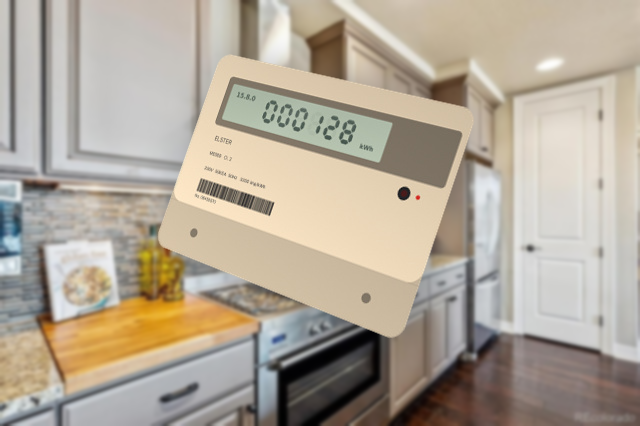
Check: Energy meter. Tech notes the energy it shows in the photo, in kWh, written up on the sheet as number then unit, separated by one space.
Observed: 128 kWh
